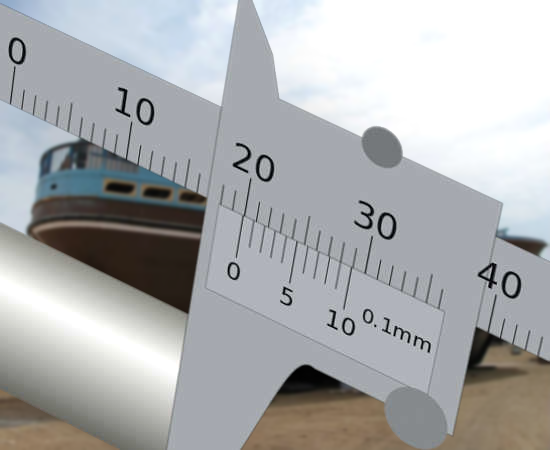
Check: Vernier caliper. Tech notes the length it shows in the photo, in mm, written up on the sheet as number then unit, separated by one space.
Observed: 19.9 mm
